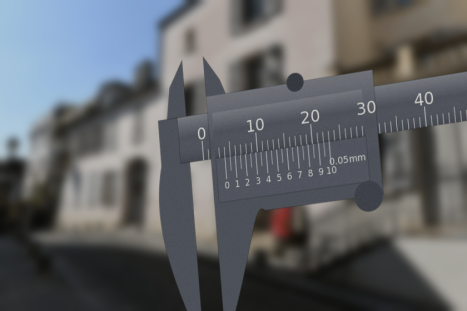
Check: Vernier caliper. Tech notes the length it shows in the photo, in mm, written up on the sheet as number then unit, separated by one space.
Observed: 4.0 mm
